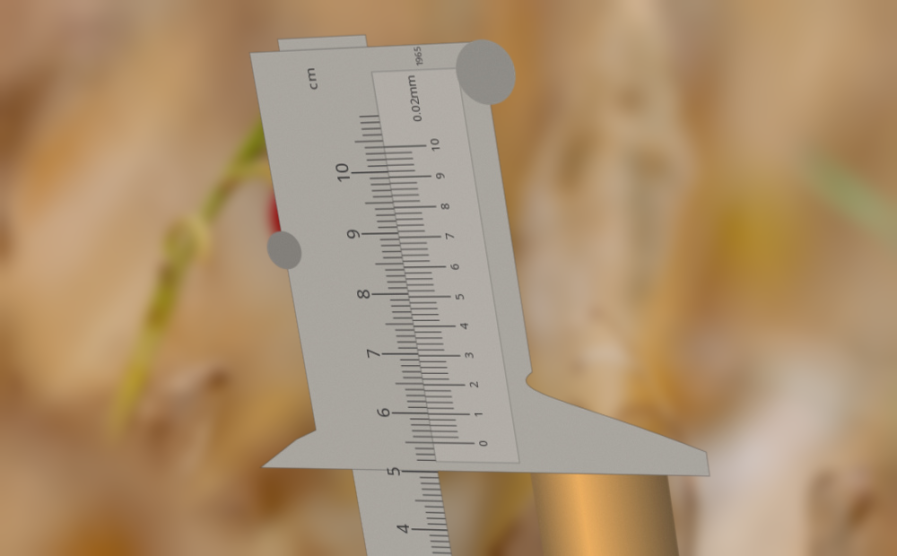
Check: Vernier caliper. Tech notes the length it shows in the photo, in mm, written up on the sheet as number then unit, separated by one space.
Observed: 55.0 mm
